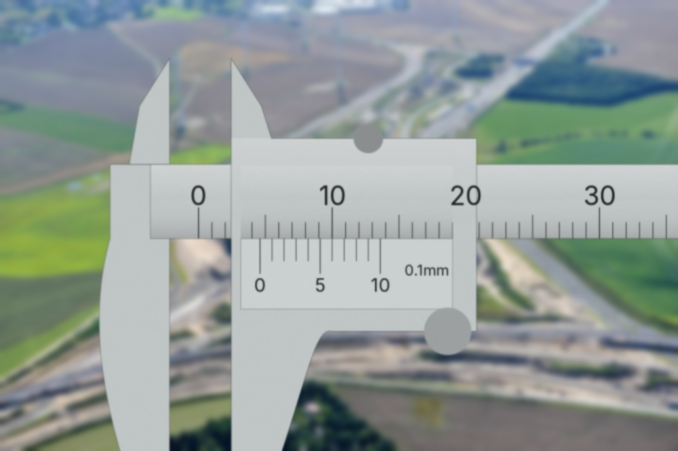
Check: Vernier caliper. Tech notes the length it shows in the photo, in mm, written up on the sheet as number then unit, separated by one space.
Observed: 4.6 mm
